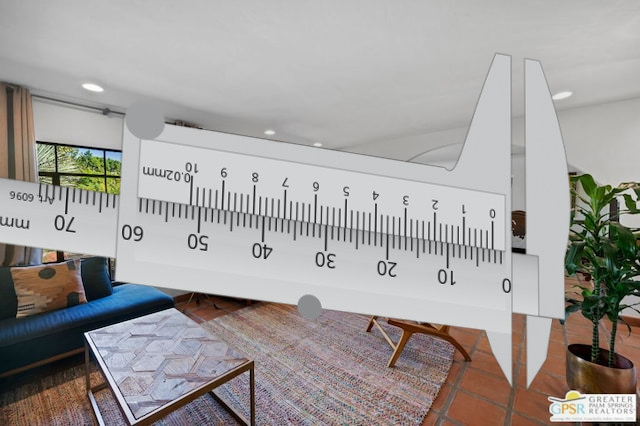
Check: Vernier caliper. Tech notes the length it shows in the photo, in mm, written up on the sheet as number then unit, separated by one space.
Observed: 2.4 mm
